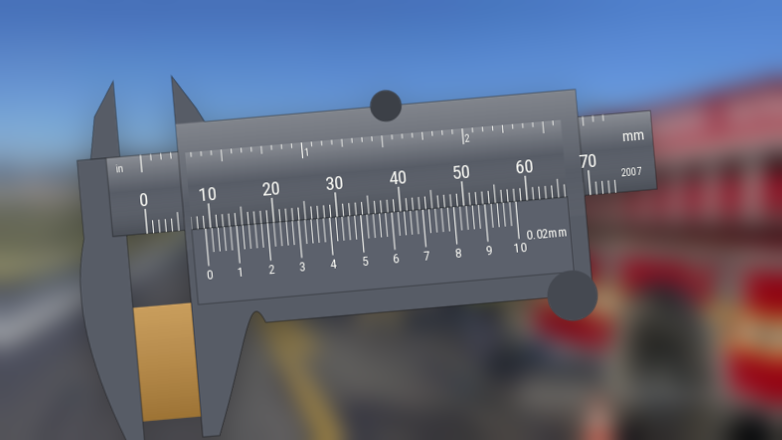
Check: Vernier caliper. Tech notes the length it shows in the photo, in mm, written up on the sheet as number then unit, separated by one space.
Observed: 9.2 mm
